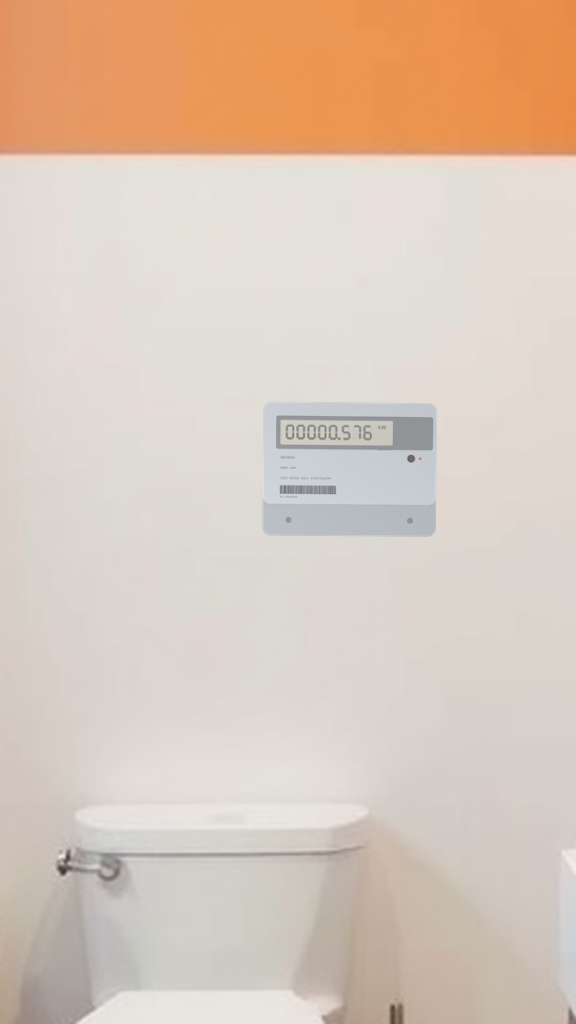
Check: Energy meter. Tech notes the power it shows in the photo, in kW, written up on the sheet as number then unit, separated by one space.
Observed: 0.576 kW
